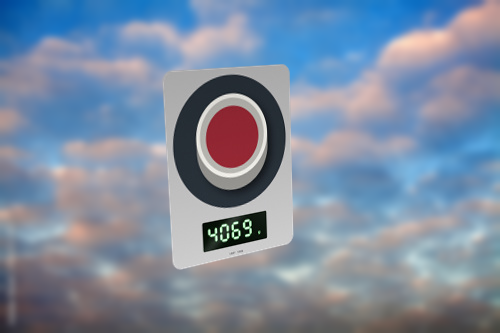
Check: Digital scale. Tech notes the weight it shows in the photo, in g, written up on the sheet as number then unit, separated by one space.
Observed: 4069 g
